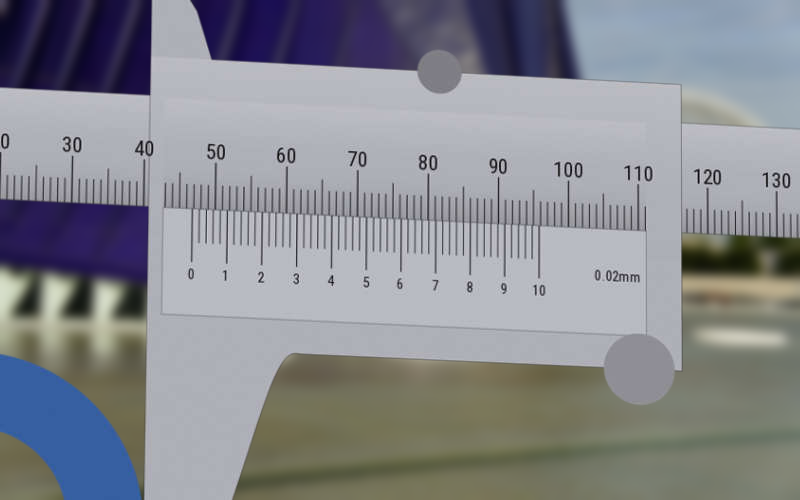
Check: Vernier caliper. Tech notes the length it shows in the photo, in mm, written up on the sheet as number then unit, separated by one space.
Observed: 46.8 mm
